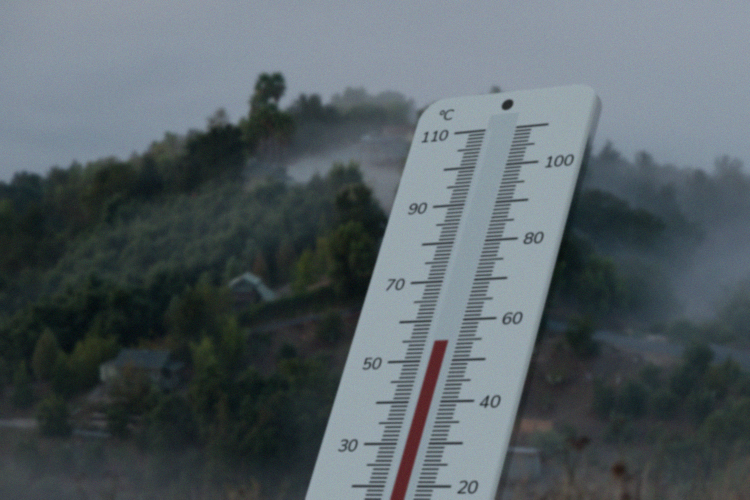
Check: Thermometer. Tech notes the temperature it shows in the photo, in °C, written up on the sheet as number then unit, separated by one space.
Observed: 55 °C
